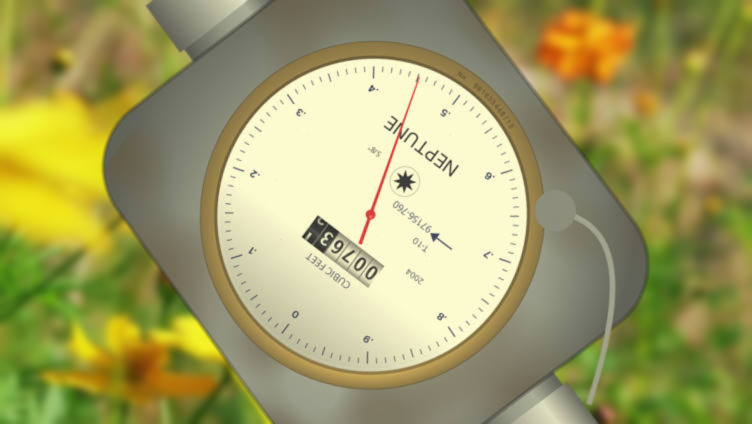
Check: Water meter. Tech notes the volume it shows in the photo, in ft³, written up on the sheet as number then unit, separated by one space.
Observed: 7631.45 ft³
